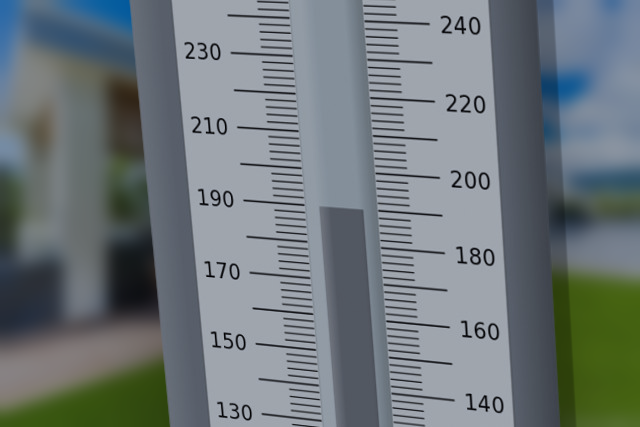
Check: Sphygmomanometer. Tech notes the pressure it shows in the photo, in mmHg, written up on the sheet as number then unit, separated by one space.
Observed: 190 mmHg
